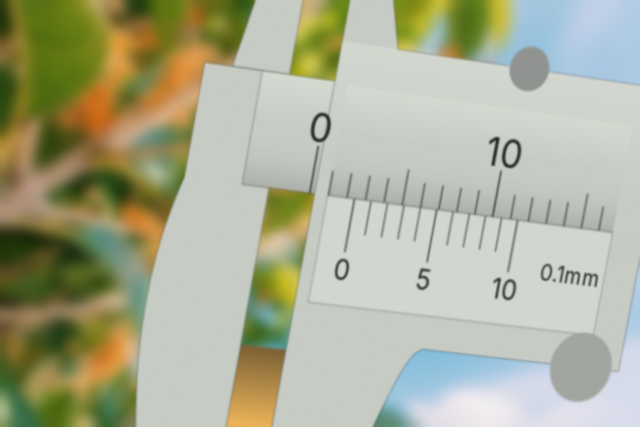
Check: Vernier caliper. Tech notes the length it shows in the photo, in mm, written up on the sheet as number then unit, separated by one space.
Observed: 2.4 mm
